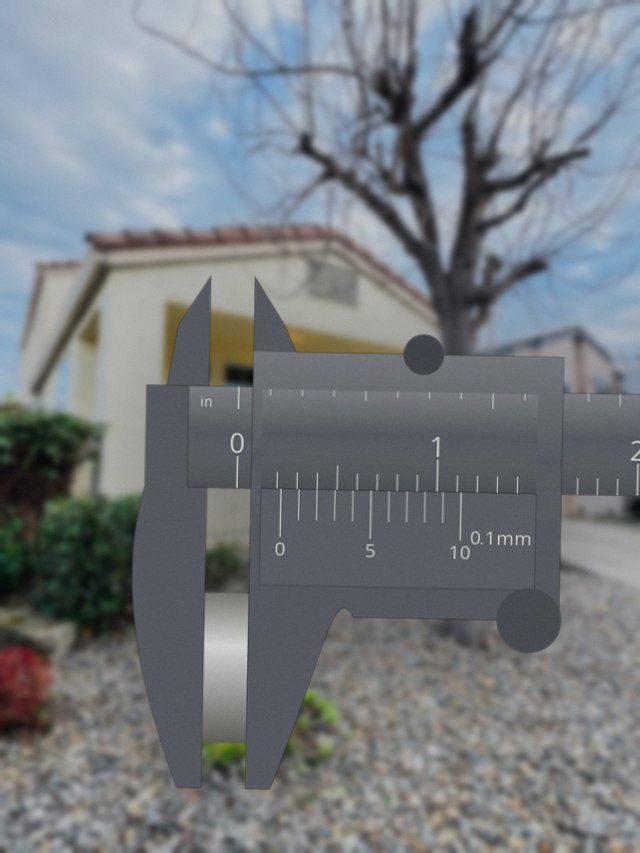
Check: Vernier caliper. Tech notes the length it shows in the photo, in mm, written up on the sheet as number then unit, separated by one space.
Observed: 2.2 mm
